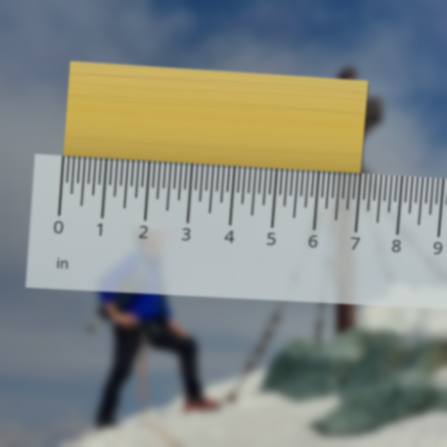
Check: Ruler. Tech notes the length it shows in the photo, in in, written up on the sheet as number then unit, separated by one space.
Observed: 7 in
